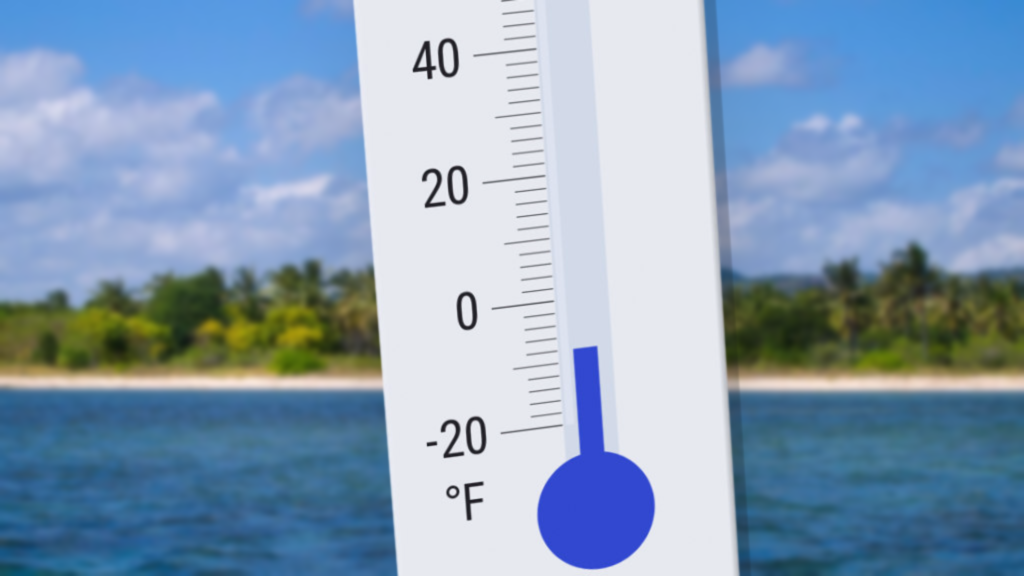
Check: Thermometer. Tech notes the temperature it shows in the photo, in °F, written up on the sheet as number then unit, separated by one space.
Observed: -8 °F
